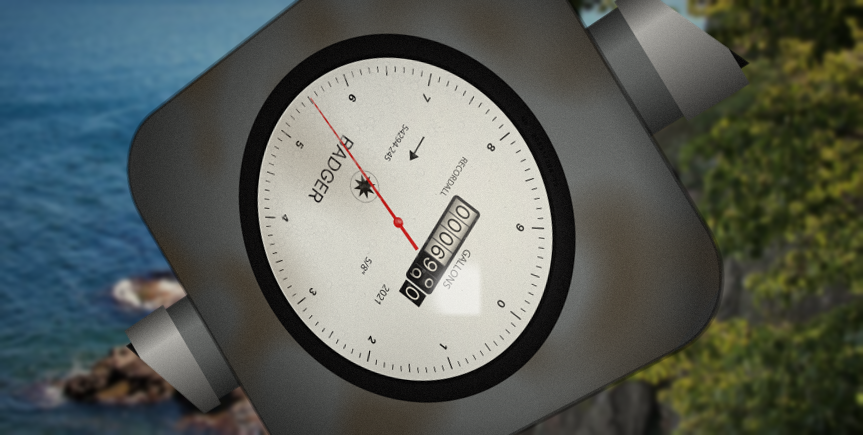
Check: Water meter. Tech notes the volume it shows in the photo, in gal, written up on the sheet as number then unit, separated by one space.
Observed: 6985.5 gal
